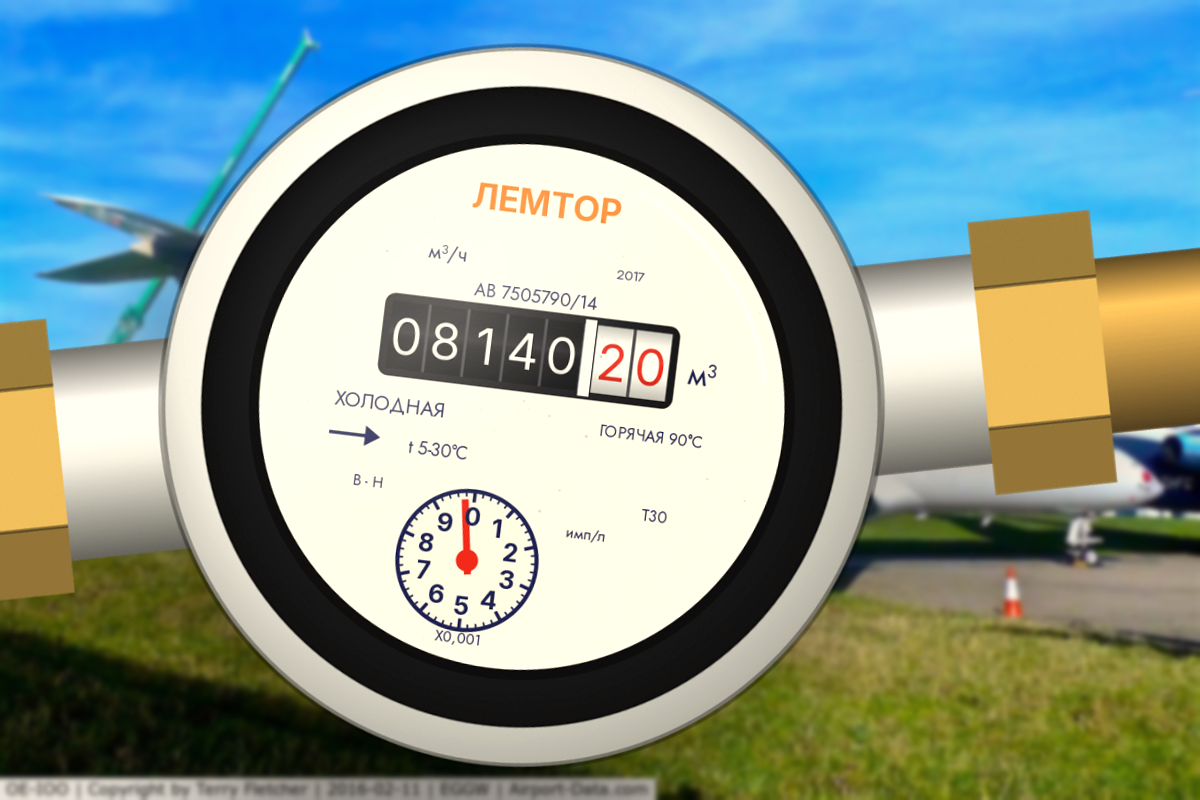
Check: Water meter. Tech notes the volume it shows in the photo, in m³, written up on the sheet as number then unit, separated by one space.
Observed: 8140.199 m³
